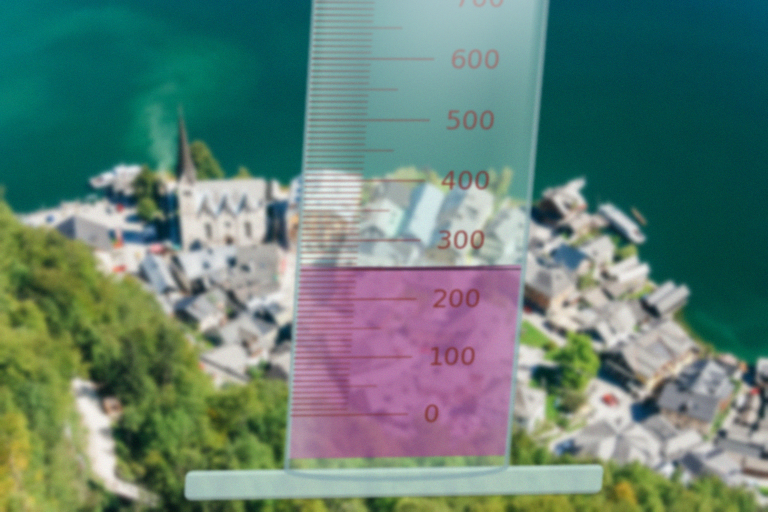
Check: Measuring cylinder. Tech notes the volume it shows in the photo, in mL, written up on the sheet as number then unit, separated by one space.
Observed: 250 mL
